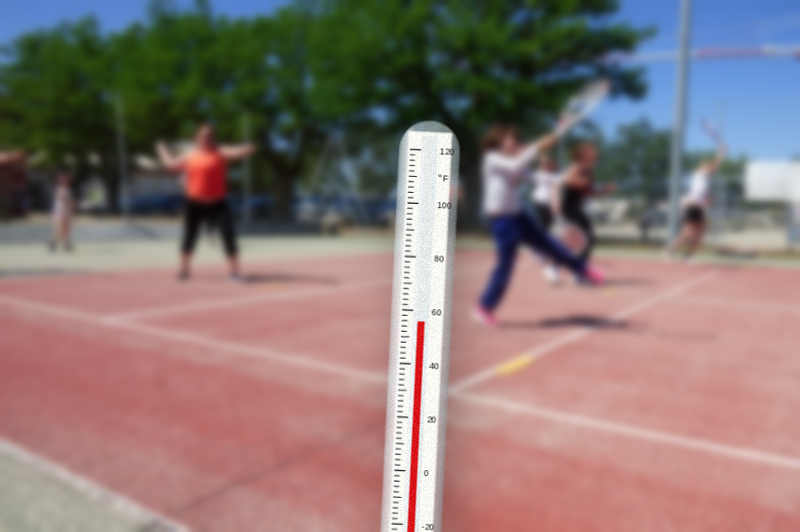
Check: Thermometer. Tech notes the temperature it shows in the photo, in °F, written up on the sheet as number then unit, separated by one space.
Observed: 56 °F
